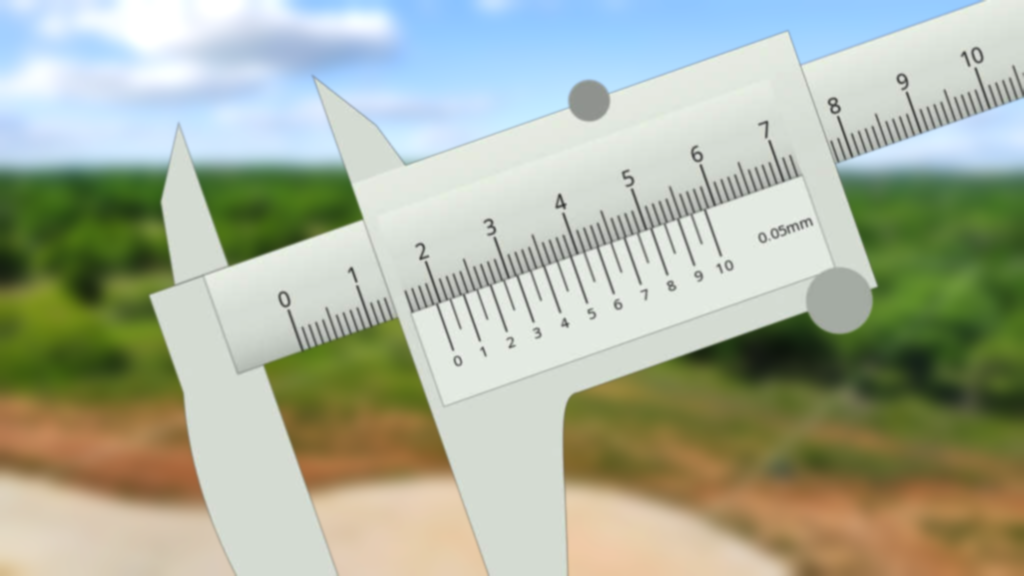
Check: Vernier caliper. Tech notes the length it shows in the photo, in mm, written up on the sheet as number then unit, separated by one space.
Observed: 19.5 mm
